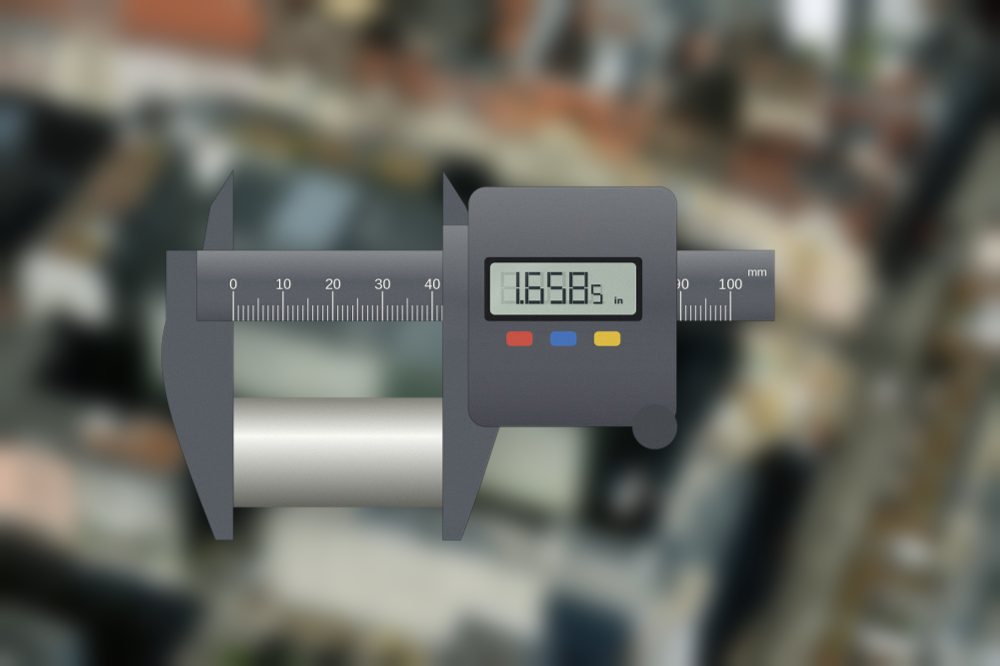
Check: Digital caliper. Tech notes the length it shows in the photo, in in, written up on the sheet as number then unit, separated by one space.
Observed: 1.6585 in
